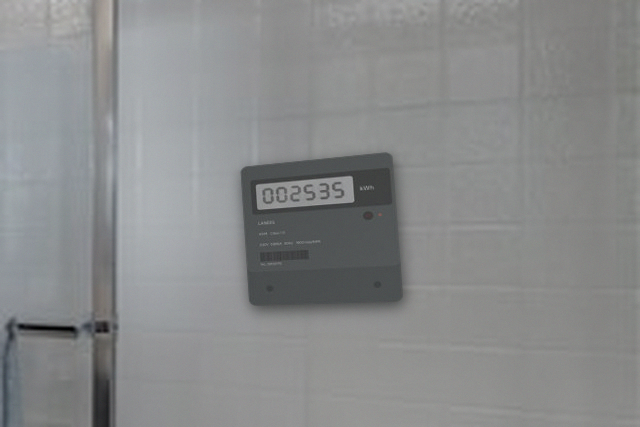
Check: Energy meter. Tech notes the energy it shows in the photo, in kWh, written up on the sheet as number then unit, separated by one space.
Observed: 2535 kWh
